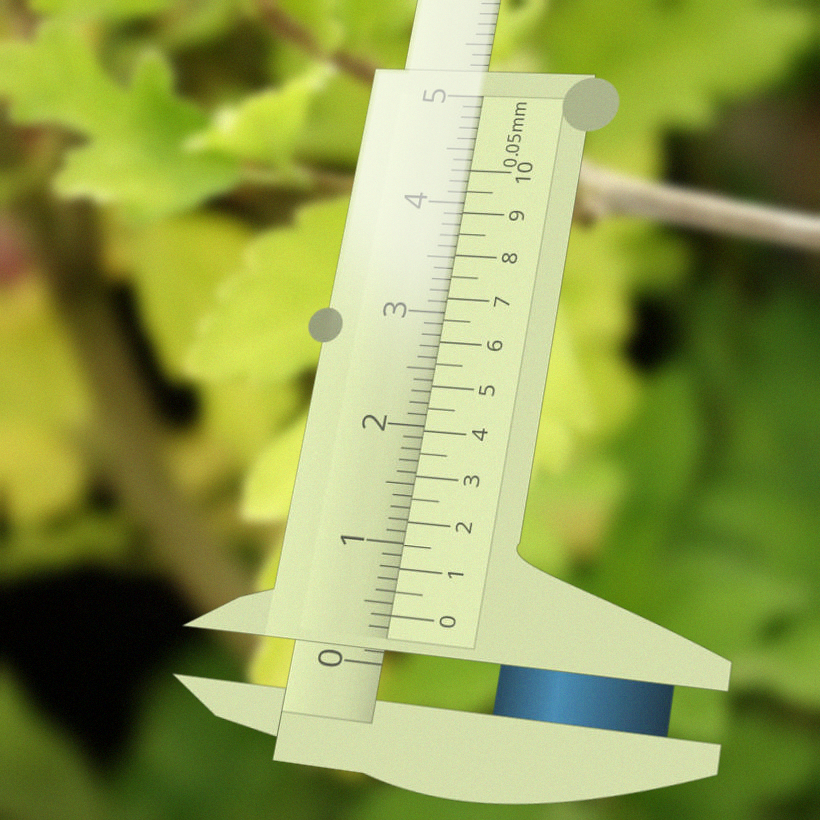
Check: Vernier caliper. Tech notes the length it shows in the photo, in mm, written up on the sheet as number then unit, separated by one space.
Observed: 4.0 mm
